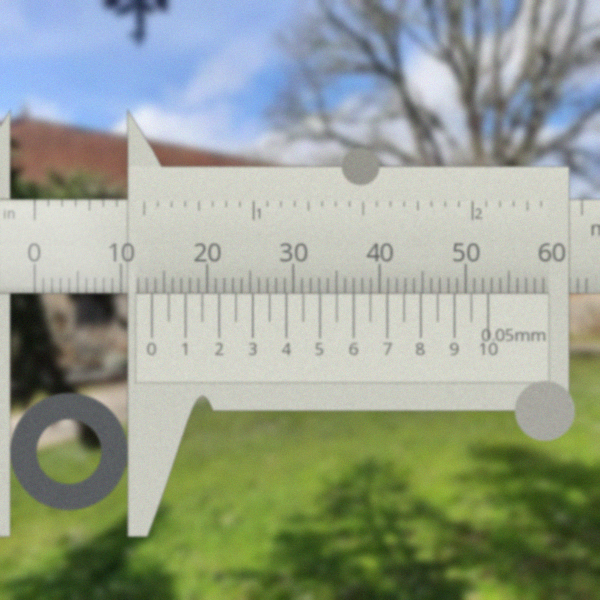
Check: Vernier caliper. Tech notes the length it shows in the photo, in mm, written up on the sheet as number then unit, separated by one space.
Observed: 13.6 mm
